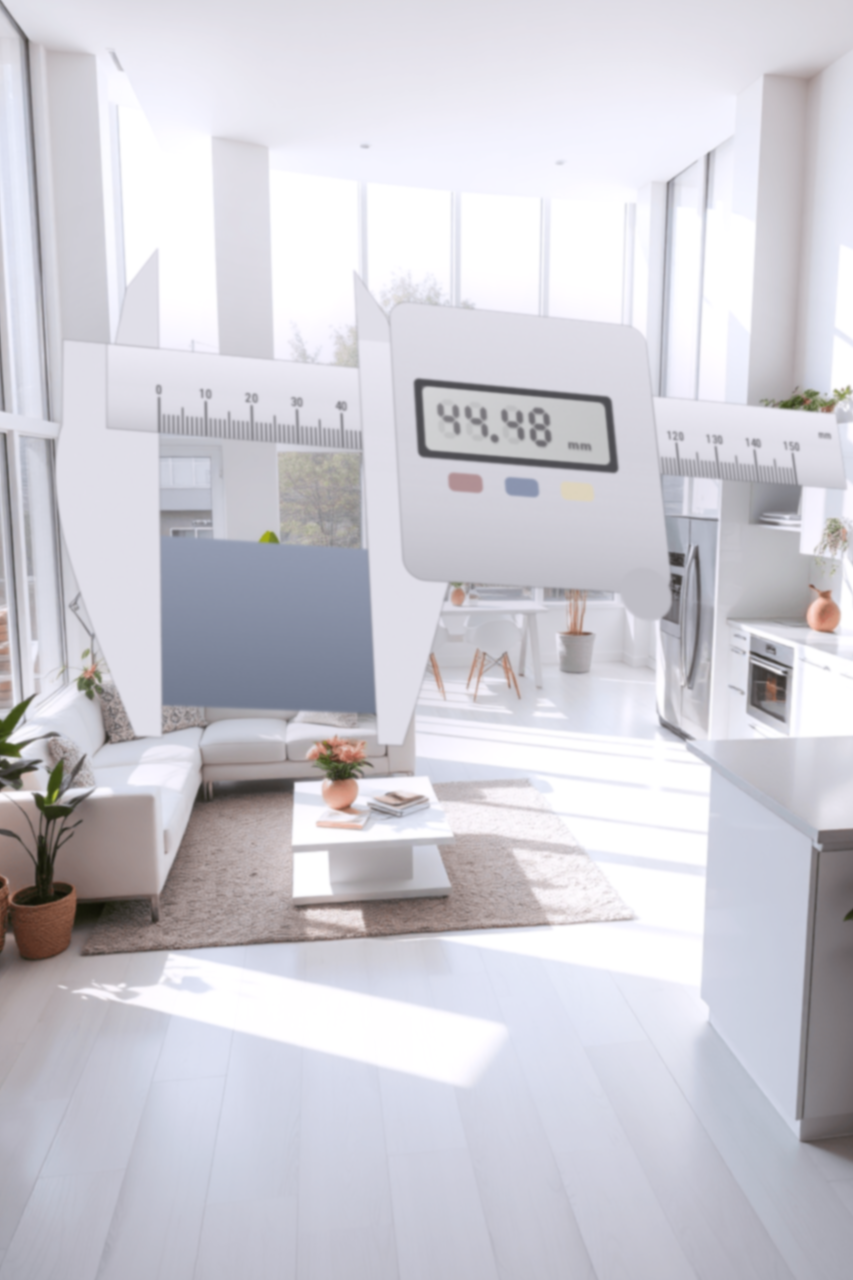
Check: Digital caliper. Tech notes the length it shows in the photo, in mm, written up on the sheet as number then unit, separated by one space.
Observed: 44.48 mm
